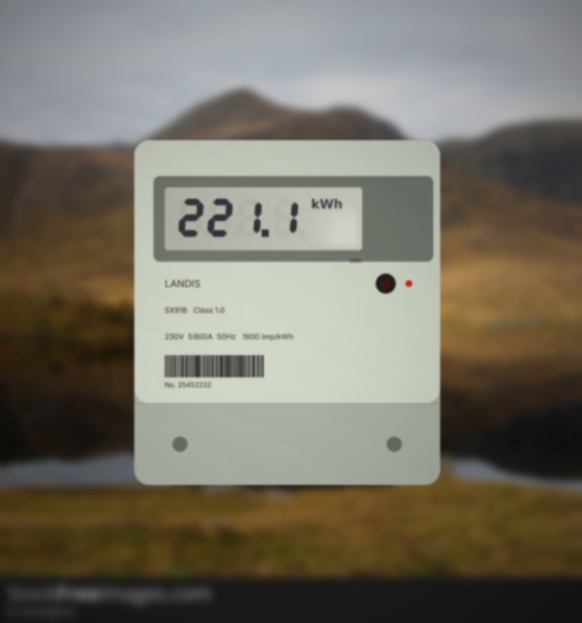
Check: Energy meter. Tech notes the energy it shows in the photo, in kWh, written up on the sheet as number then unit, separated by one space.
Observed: 221.1 kWh
